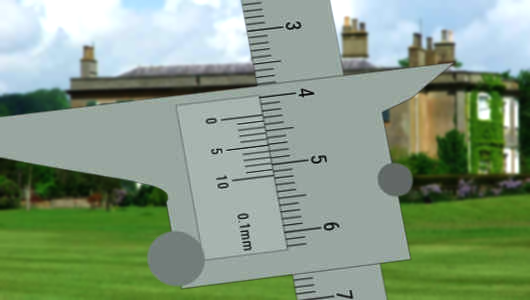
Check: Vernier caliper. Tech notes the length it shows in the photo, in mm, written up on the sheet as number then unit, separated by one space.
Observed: 42.6 mm
